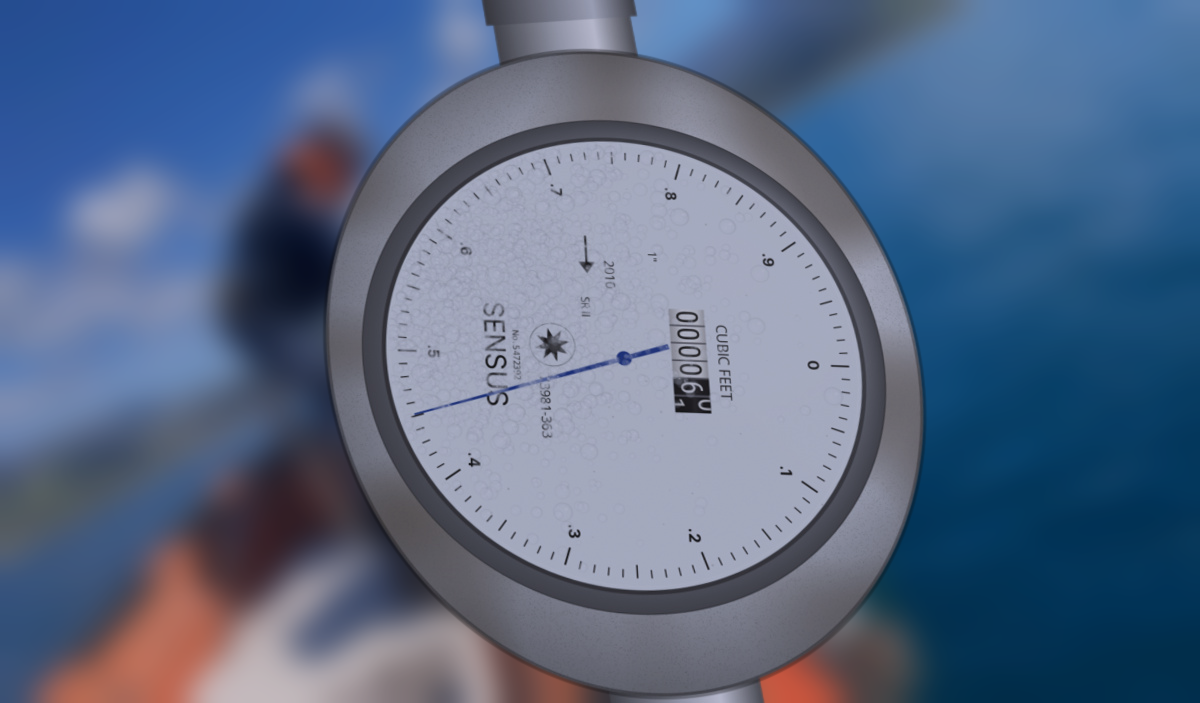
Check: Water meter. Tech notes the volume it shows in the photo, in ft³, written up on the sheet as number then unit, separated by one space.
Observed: 60.45 ft³
